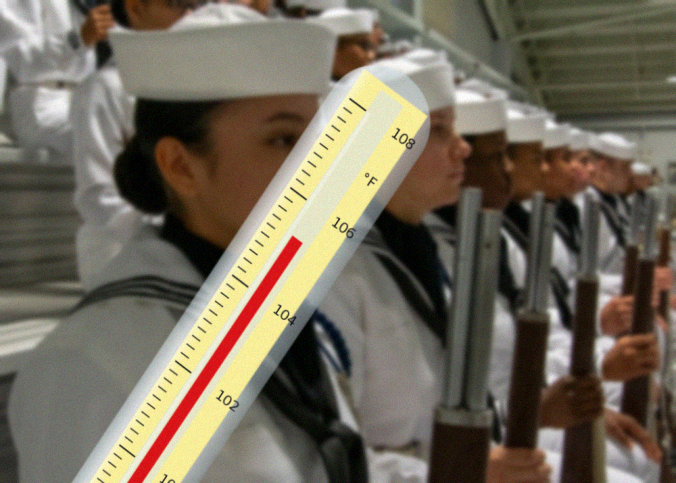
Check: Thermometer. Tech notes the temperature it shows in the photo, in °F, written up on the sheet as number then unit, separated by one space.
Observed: 105.3 °F
